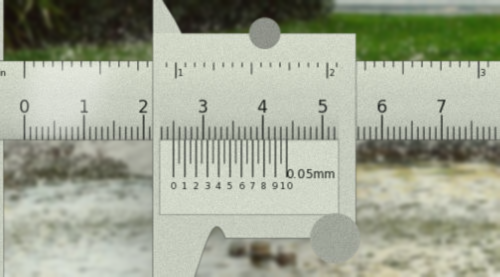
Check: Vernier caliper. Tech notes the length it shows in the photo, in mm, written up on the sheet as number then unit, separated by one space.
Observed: 25.0 mm
